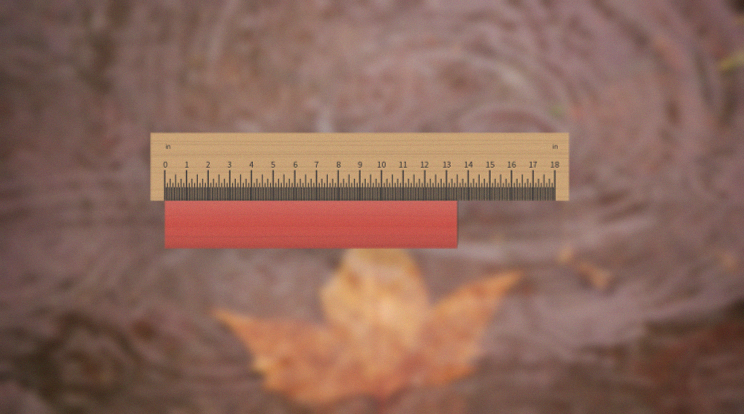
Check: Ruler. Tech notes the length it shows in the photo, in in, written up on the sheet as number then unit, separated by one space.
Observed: 13.5 in
